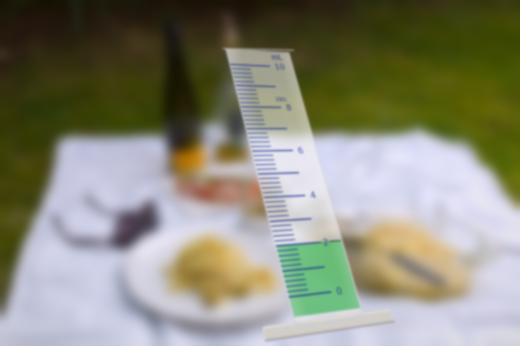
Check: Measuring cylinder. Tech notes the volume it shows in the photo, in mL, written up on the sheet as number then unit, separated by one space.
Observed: 2 mL
